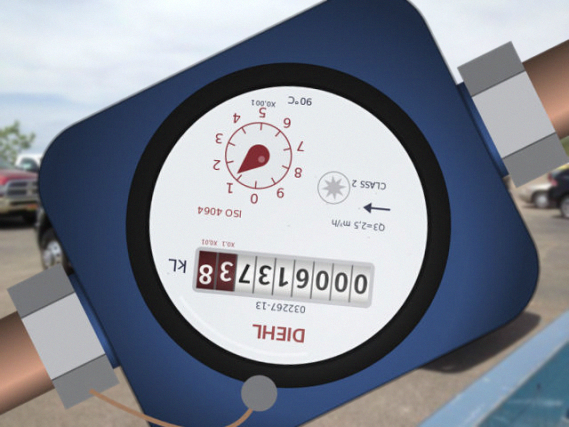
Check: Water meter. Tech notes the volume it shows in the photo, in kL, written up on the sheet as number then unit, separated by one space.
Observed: 6137.381 kL
